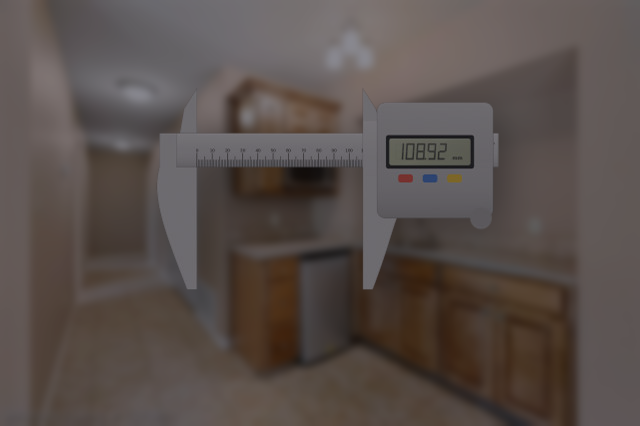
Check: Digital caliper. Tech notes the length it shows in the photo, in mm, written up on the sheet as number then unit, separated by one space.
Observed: 108.92 mm
